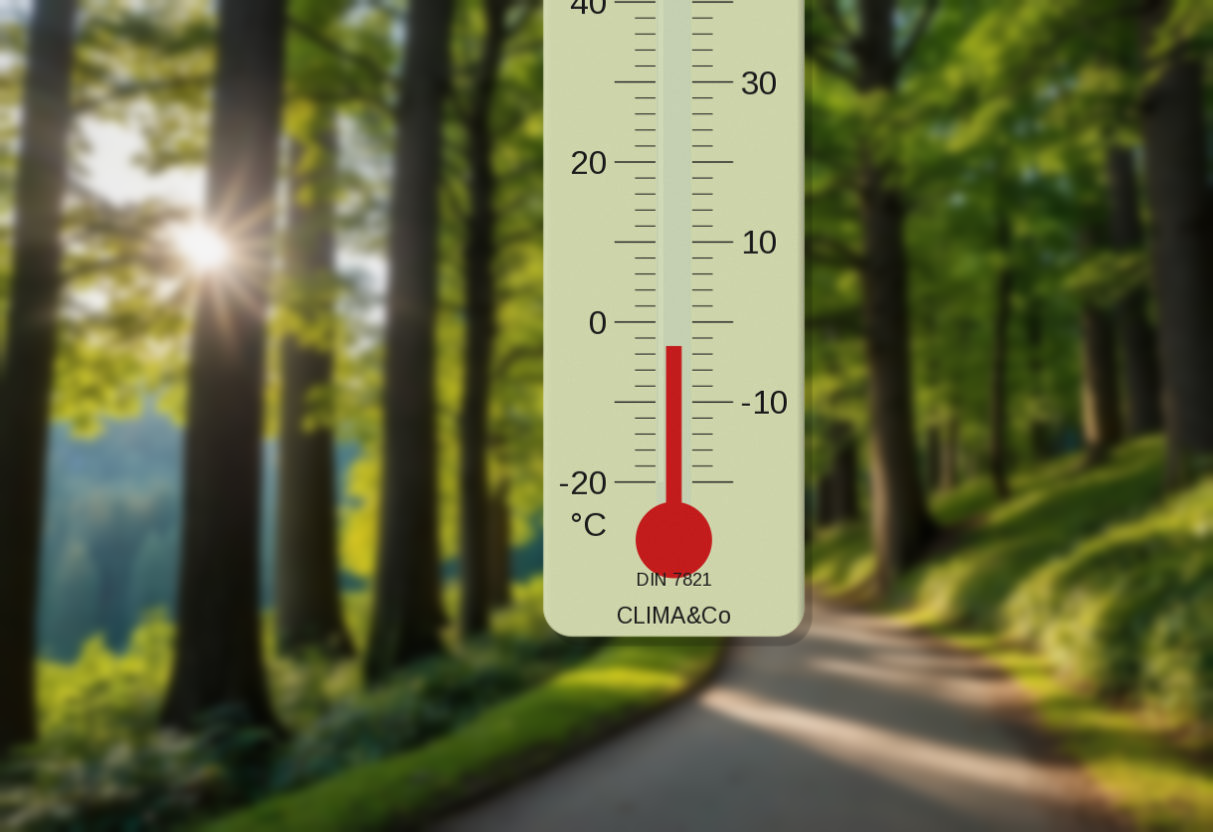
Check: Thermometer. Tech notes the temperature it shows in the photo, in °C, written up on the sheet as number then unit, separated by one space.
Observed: -3 °C
